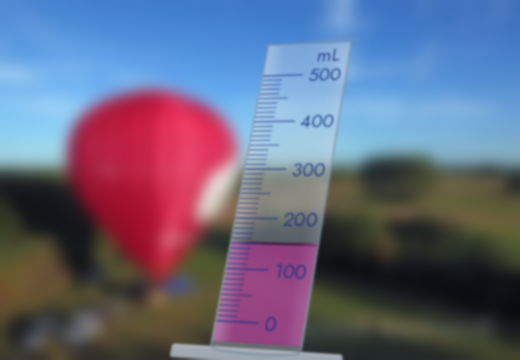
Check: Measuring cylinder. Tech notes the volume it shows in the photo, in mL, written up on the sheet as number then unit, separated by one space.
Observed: 150 mL
